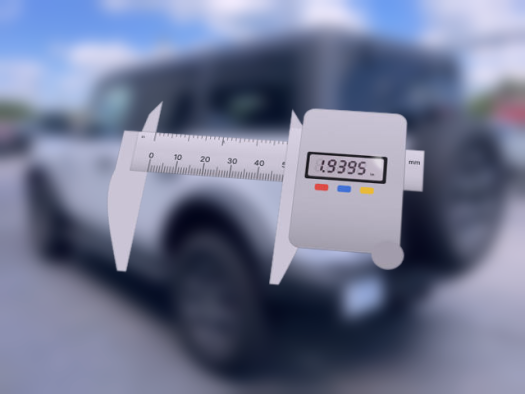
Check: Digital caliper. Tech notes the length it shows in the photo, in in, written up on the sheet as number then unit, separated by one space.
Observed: 1.9395 in
